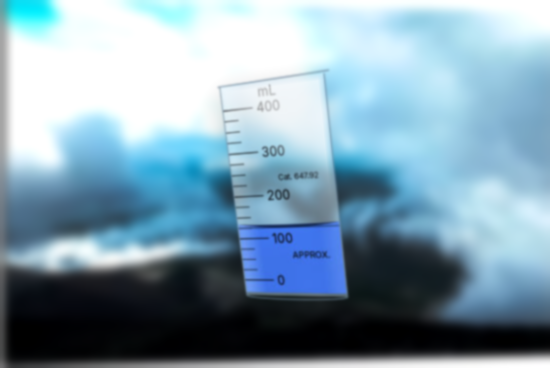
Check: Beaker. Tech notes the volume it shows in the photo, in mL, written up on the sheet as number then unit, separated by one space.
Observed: 125 mL
